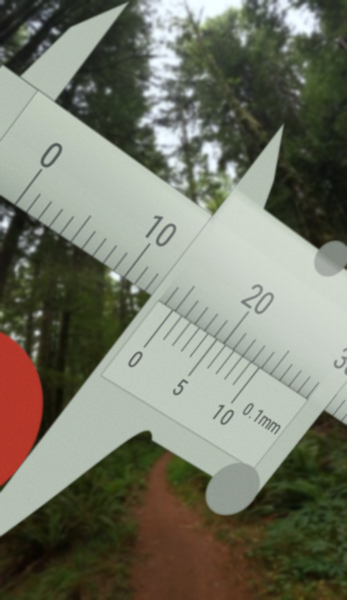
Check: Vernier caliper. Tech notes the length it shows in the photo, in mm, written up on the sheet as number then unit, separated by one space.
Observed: 14.8 mm
